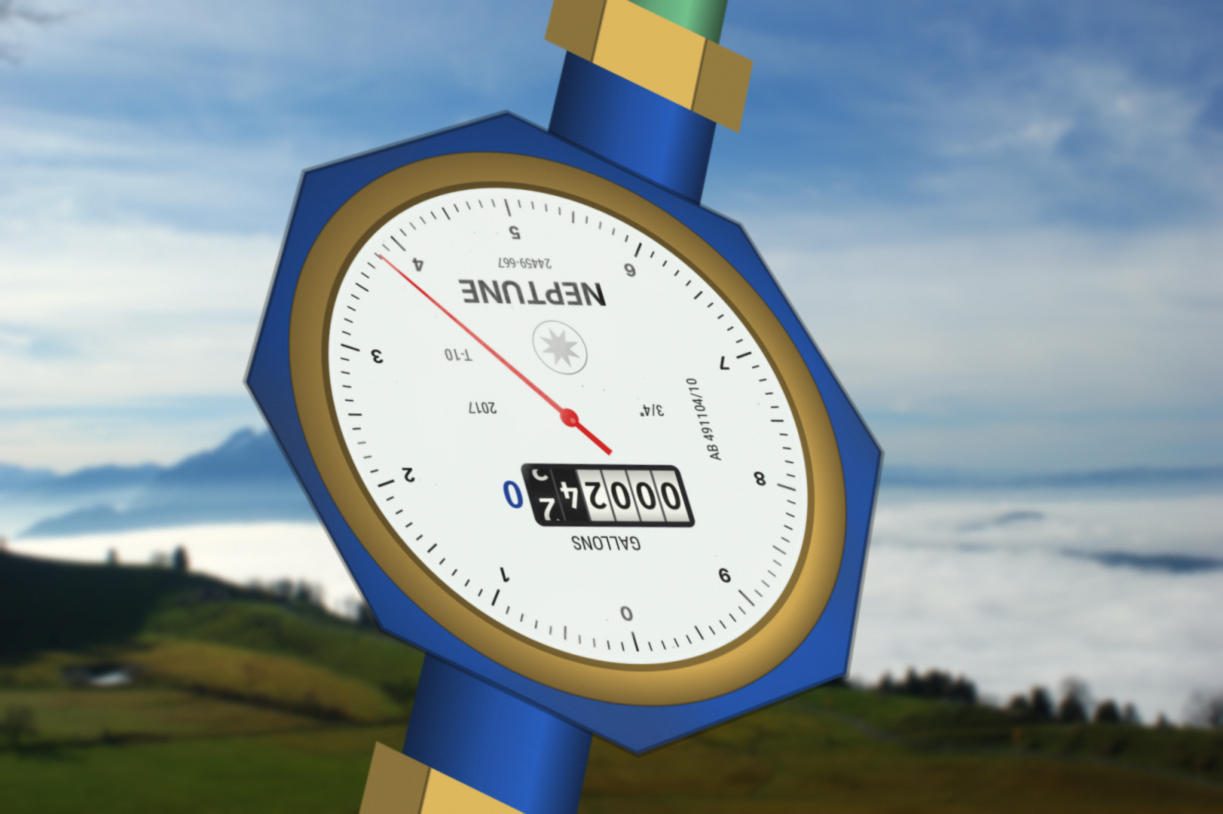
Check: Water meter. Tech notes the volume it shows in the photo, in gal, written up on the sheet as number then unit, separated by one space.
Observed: 2423.8 gal
